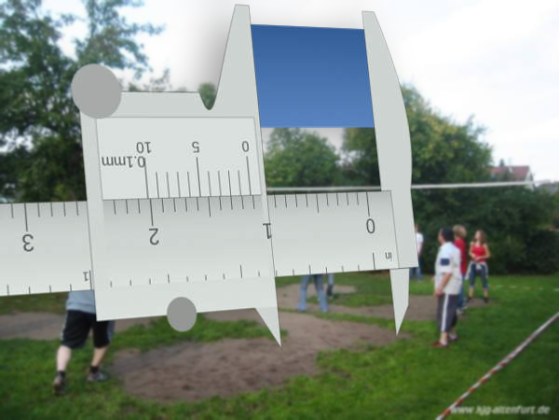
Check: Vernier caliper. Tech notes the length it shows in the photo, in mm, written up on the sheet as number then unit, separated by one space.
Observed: 11.2 mm
